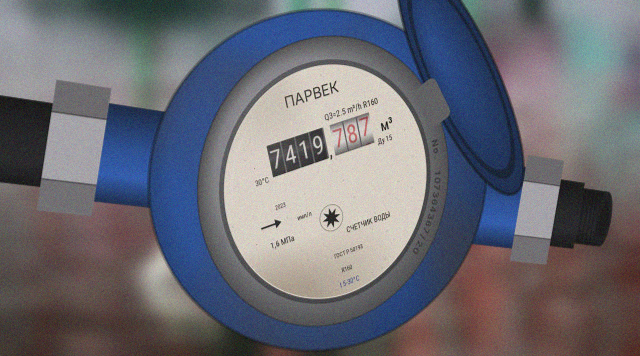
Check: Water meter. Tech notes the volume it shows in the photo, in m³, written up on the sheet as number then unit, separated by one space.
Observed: 7419.787 m³
